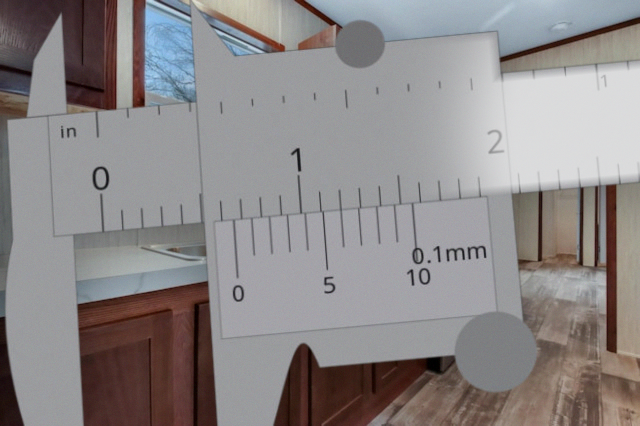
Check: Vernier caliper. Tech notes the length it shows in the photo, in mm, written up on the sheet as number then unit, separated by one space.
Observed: 6.6 mm
